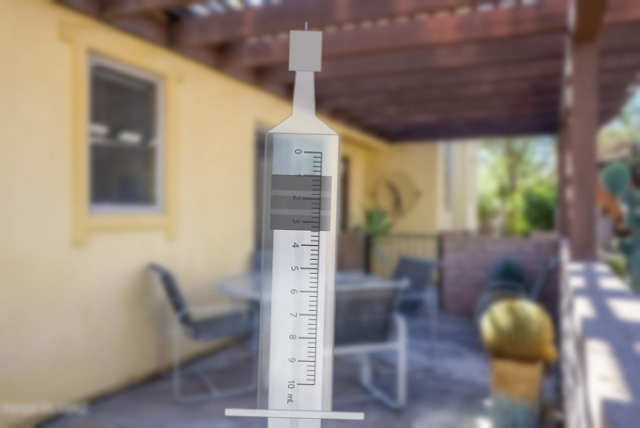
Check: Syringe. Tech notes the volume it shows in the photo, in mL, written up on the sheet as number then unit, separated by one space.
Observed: 1 mL
